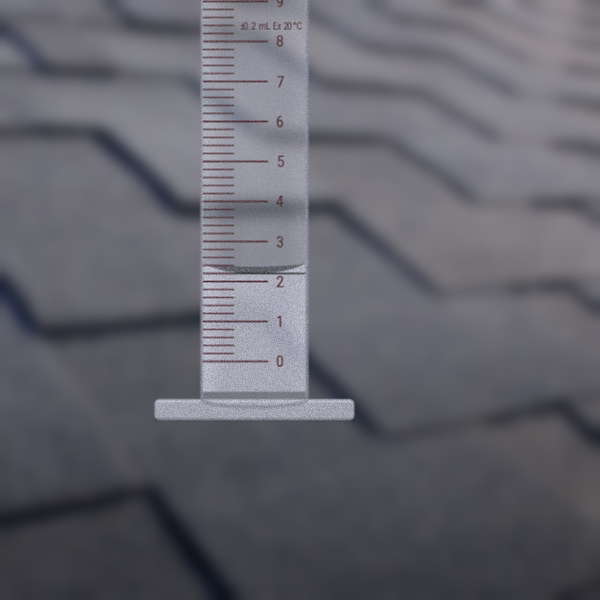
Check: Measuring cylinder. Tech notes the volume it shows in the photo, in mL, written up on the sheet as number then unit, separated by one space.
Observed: 2.2 mL
